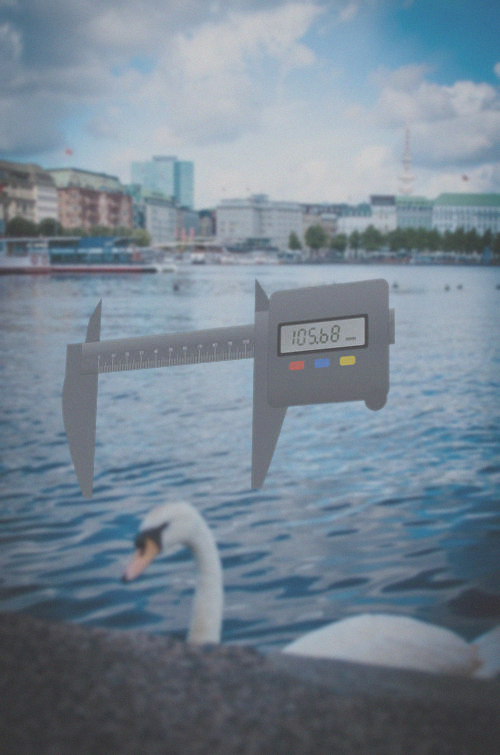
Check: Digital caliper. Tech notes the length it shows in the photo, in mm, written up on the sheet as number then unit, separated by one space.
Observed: 105.68 mm
